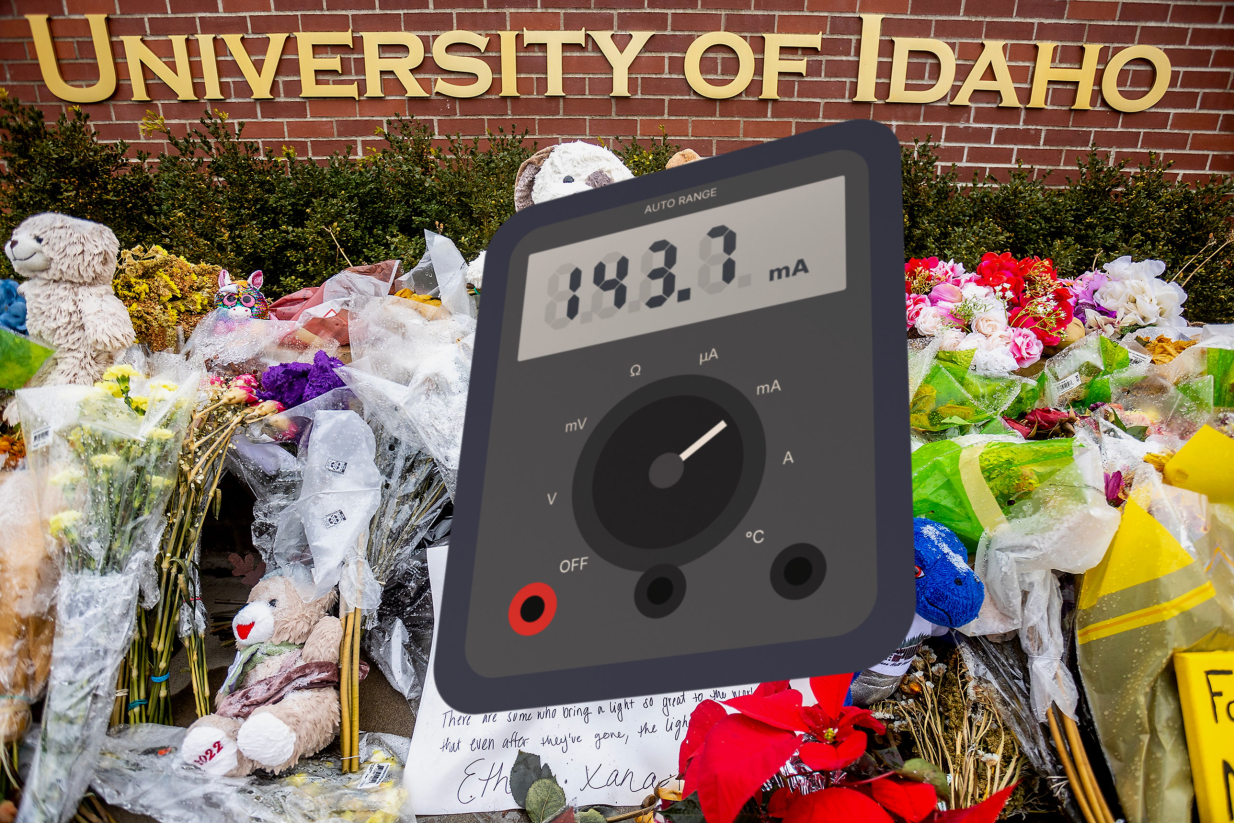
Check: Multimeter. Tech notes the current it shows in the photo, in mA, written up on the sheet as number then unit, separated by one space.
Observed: 143.7 mA
